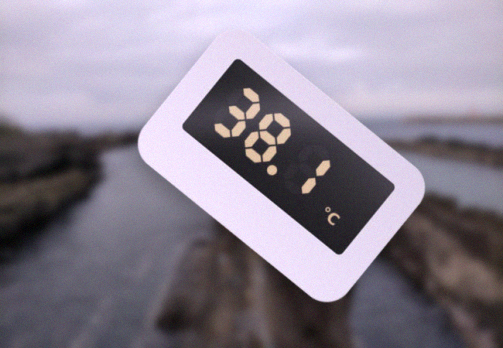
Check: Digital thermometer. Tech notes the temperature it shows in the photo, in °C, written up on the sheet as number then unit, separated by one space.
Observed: 38.1 °C
